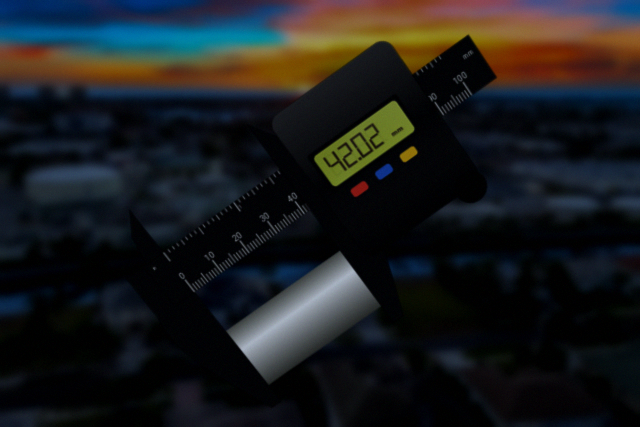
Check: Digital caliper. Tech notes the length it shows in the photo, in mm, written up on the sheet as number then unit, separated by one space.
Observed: 42.02 mm
